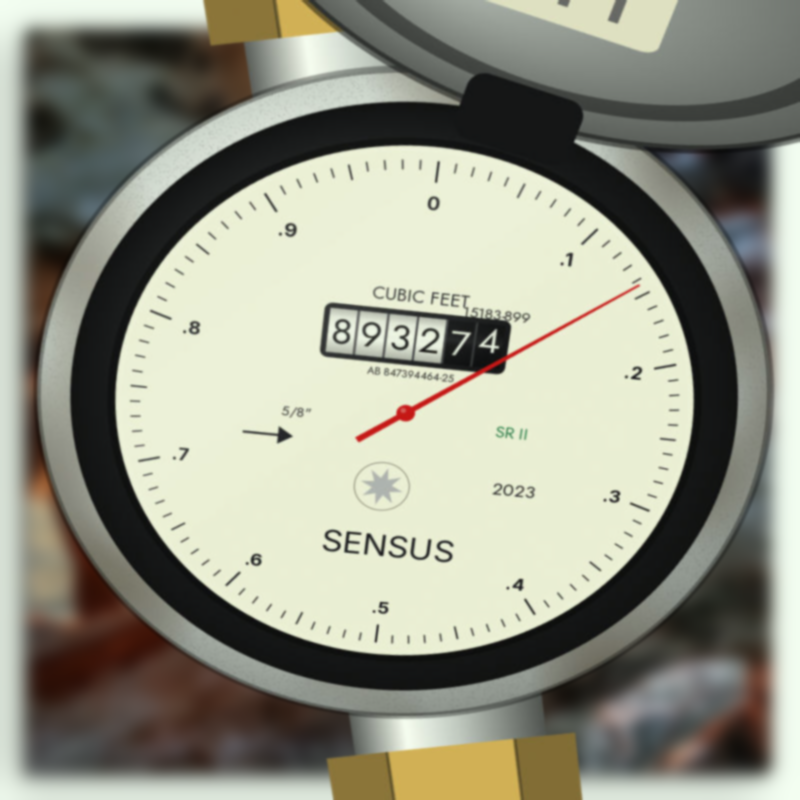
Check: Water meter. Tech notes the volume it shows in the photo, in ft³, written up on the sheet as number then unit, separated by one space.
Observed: 893274.14 ft³
